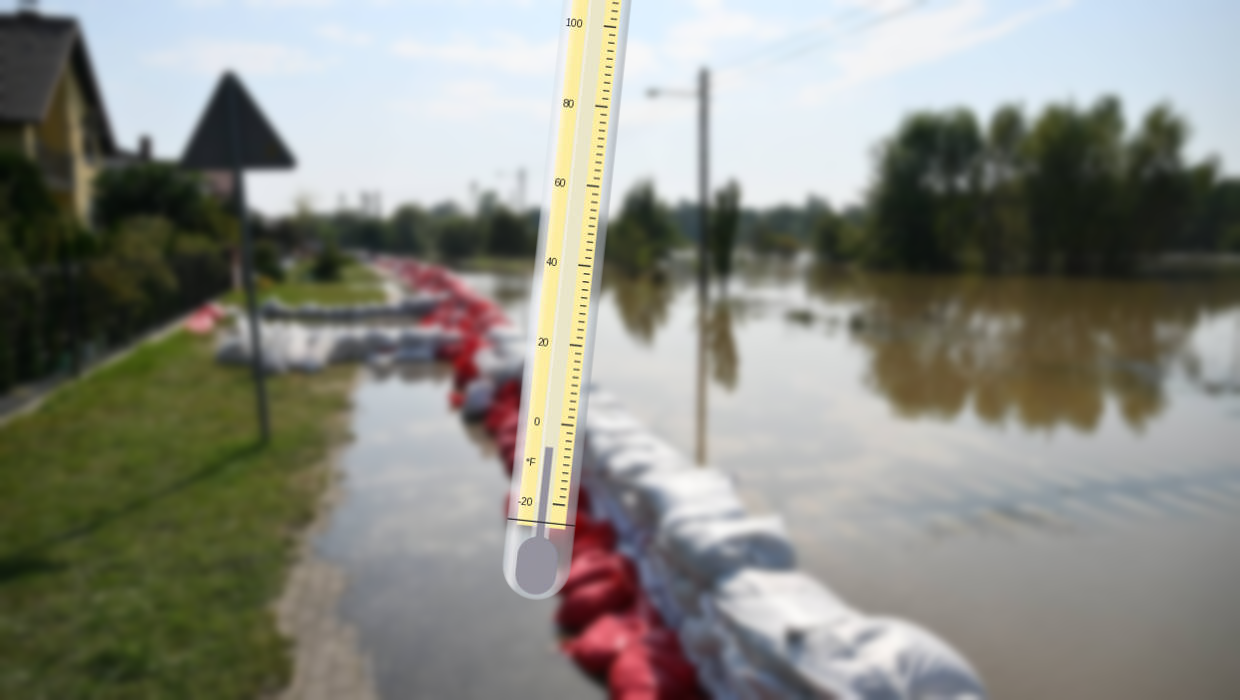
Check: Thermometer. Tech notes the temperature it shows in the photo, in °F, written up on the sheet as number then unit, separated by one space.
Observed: -6 °F
